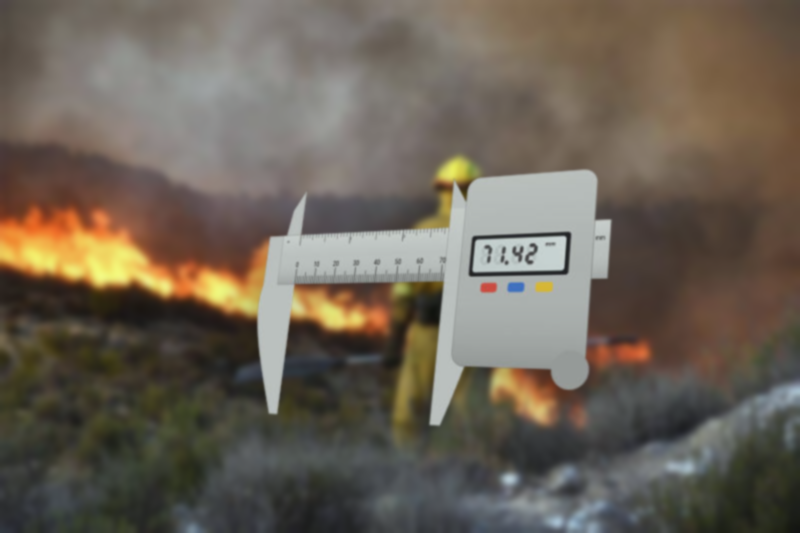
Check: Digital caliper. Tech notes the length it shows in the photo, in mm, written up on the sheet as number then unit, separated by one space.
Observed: 71.42 mm
